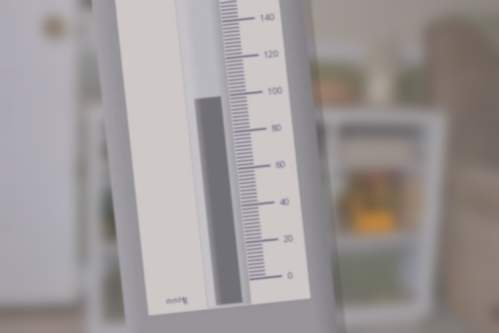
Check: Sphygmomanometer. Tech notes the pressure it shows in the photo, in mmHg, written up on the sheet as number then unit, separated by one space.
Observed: 100 mmHg
